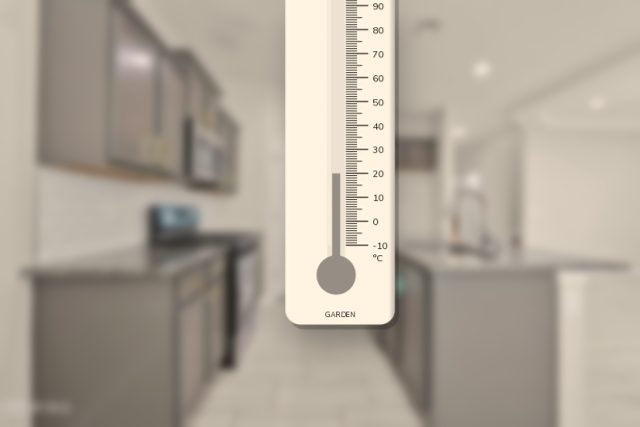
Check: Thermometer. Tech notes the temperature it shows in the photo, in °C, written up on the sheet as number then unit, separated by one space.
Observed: 20 °C
